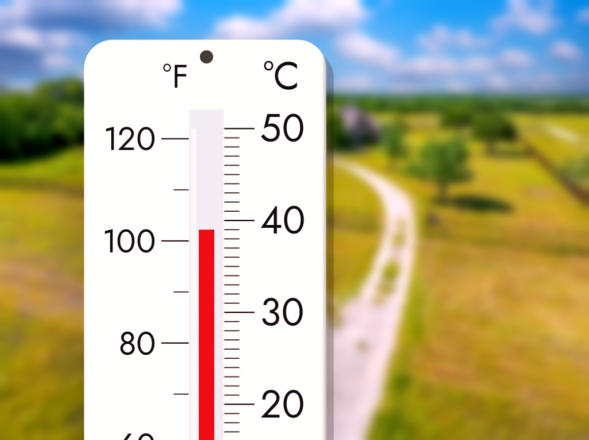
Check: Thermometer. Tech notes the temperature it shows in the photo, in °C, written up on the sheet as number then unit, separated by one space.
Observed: 39 °C
